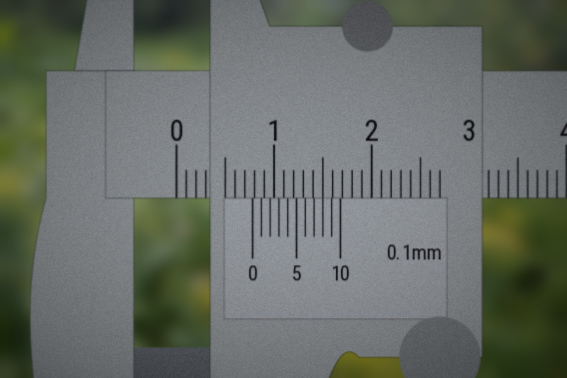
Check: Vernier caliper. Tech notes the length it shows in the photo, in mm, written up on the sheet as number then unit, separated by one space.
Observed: 7.8 mm
